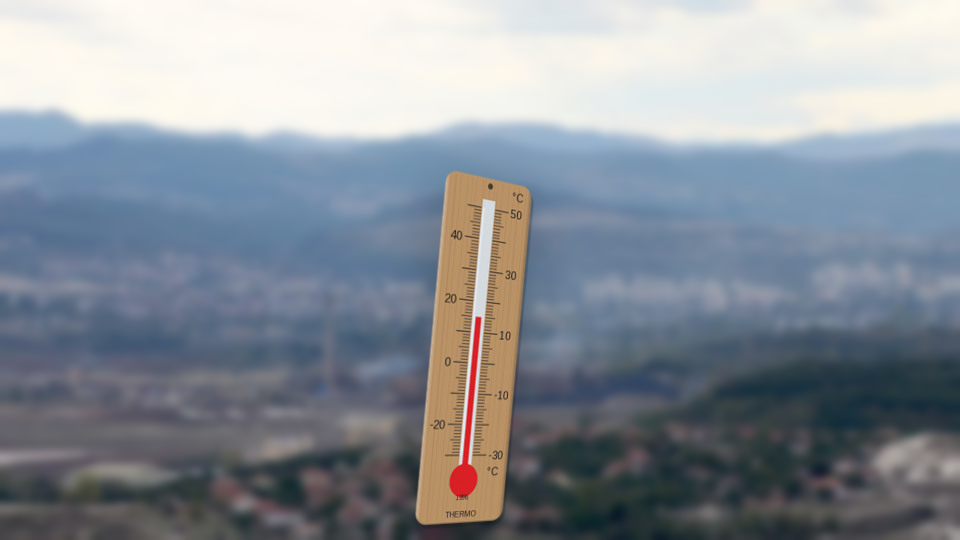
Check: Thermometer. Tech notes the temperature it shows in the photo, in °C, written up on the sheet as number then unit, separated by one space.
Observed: 15 °C
